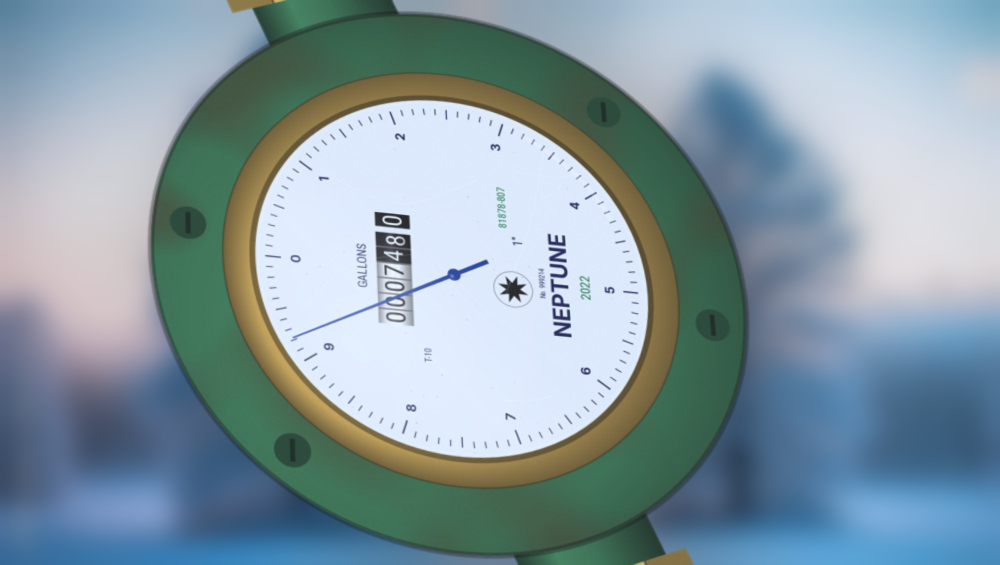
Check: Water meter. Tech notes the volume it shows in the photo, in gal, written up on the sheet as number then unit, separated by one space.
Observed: 7479.2 gal
